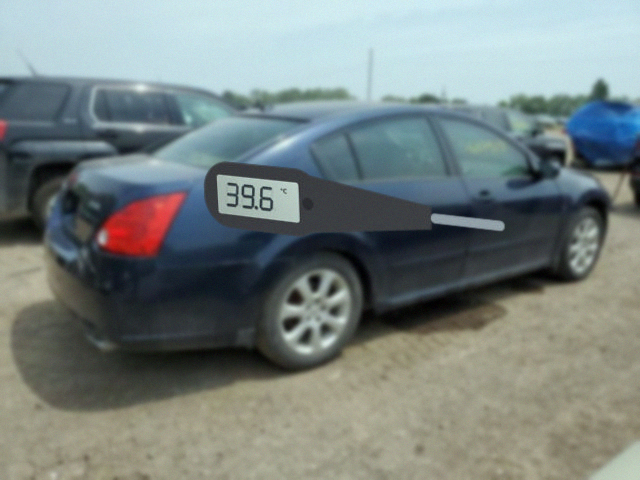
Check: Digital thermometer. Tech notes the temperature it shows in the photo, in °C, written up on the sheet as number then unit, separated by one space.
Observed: 39.6 °C
